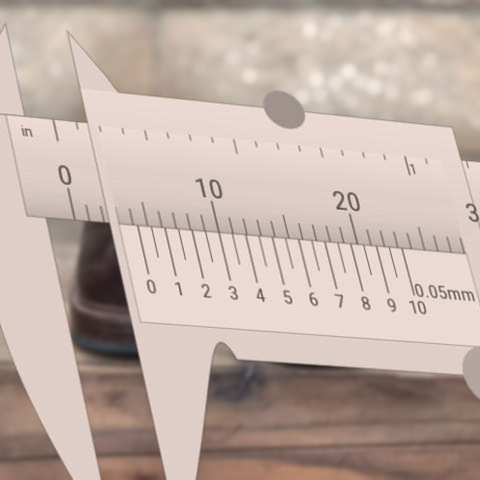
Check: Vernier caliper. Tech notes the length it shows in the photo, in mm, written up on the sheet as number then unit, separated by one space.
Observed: 4.3 mm
